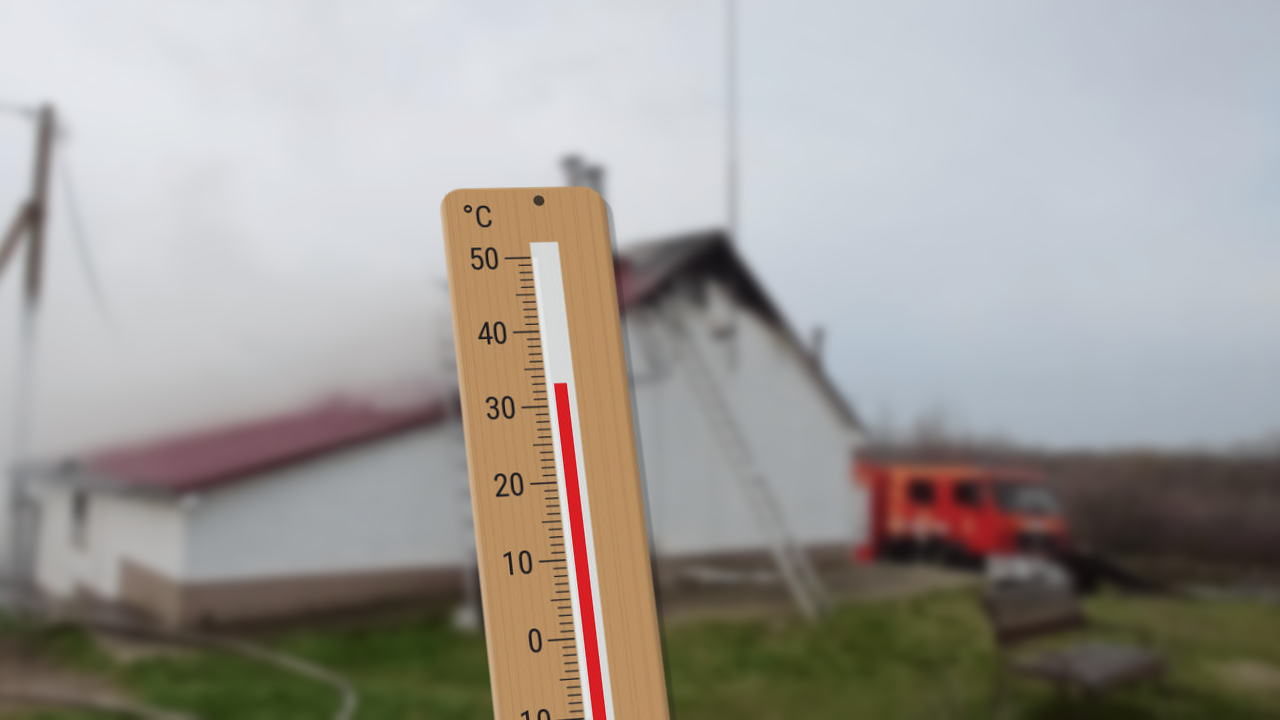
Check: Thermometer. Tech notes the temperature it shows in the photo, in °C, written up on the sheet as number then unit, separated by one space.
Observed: 33 °C
